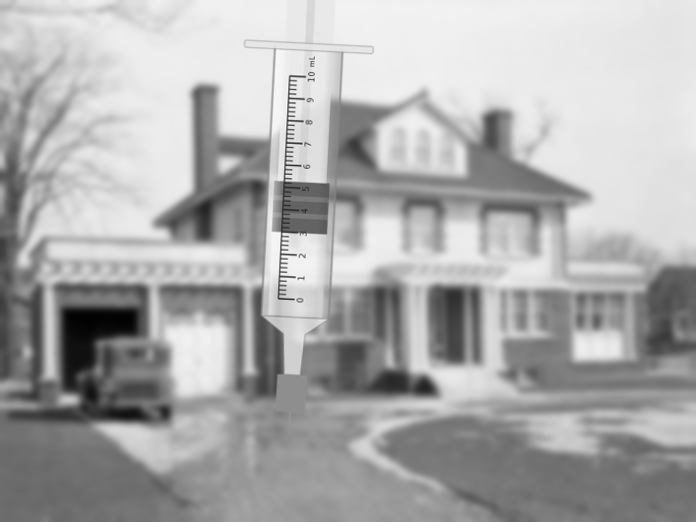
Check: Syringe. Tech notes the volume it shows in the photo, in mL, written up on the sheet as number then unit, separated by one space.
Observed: 3 mL
